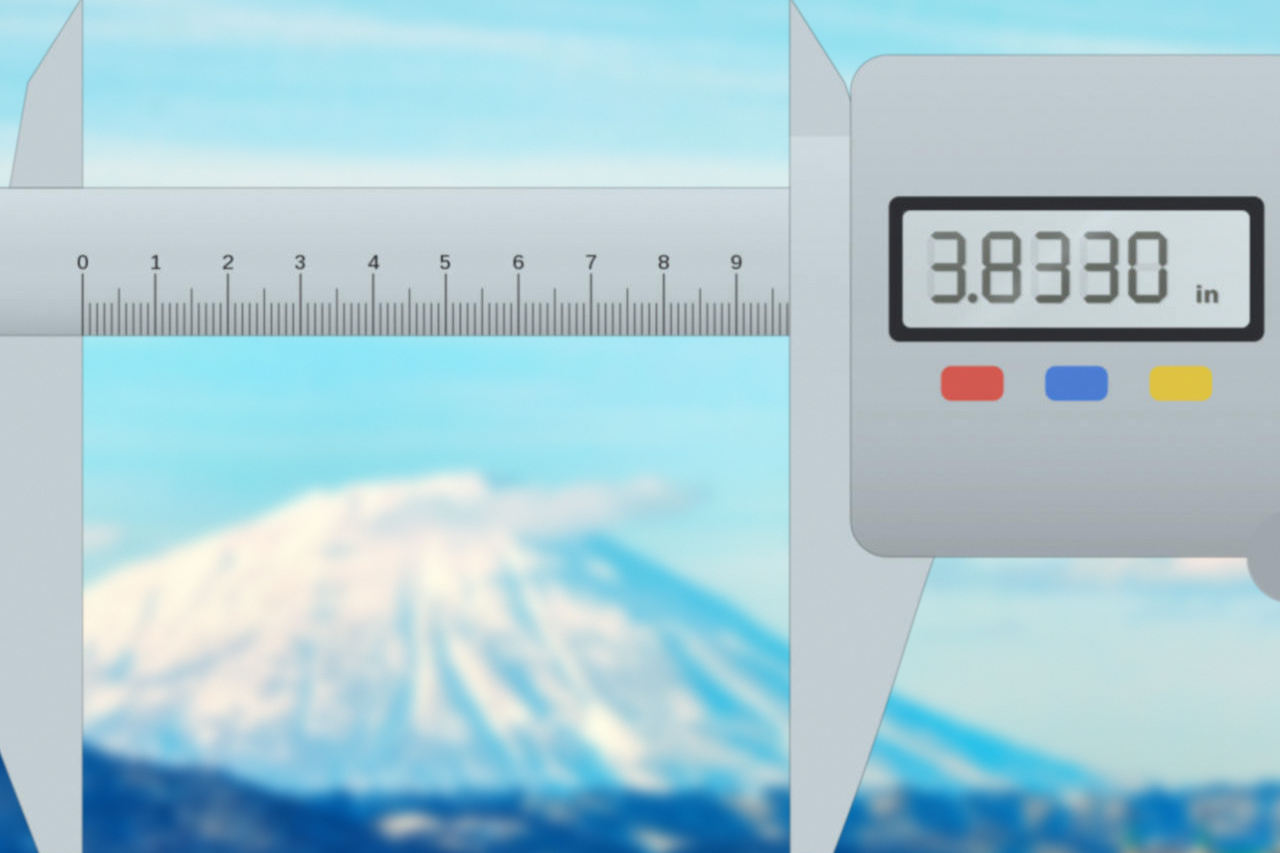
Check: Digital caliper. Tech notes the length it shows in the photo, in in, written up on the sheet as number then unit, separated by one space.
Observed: 3.8330 in
